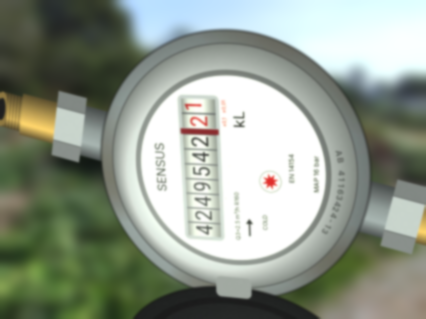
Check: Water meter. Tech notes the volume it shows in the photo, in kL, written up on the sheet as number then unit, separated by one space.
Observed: 4249542.21 kL
